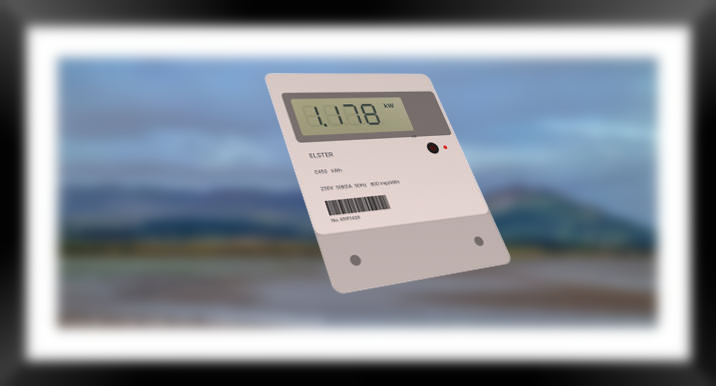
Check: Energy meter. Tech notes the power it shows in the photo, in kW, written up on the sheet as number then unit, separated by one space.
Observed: 1.178 kW
